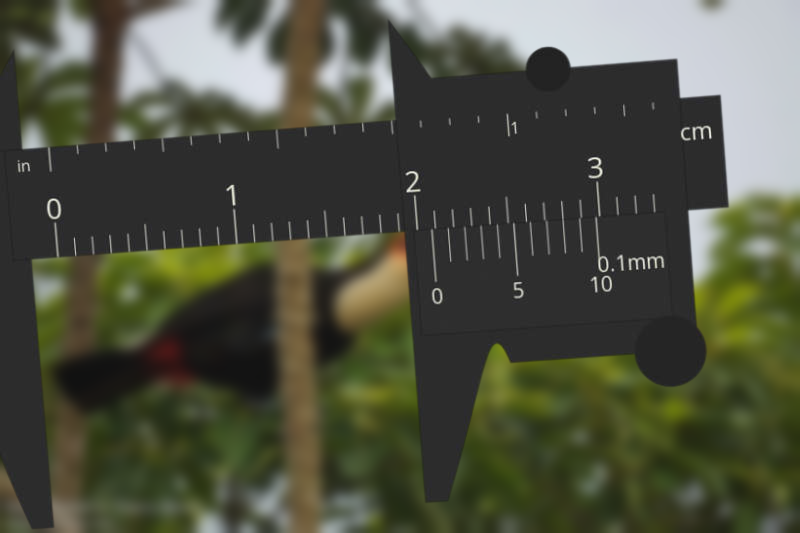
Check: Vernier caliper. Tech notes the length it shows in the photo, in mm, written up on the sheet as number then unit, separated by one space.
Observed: 20.8 mm
